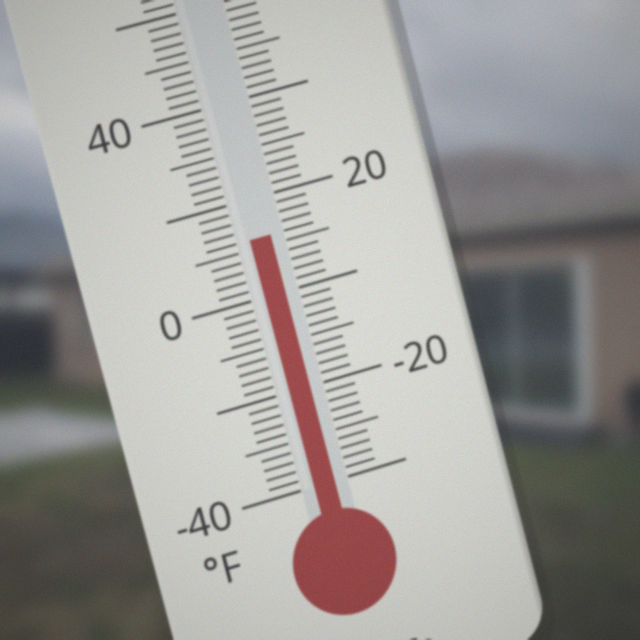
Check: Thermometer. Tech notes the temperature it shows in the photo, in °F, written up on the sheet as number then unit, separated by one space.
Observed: 12 °F
